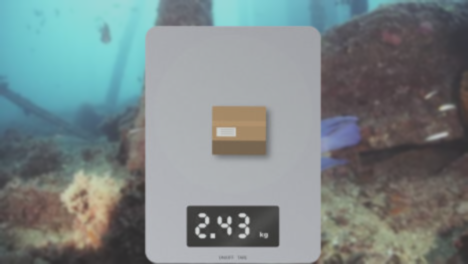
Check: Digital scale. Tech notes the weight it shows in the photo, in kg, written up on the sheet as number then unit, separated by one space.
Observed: 2.43 kg
